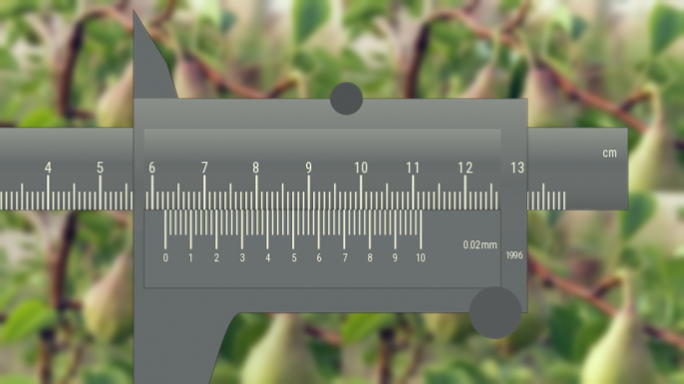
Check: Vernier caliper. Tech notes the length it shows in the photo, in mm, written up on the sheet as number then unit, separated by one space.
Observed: 62.5 mm
